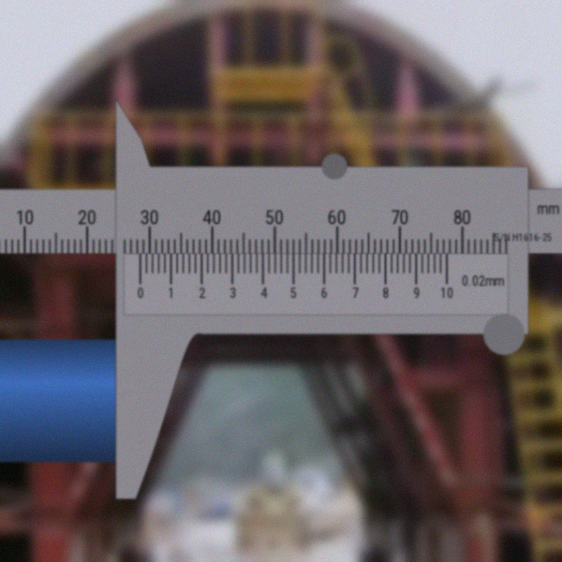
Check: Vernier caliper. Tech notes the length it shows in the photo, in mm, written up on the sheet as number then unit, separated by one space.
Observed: 28.5 mm
